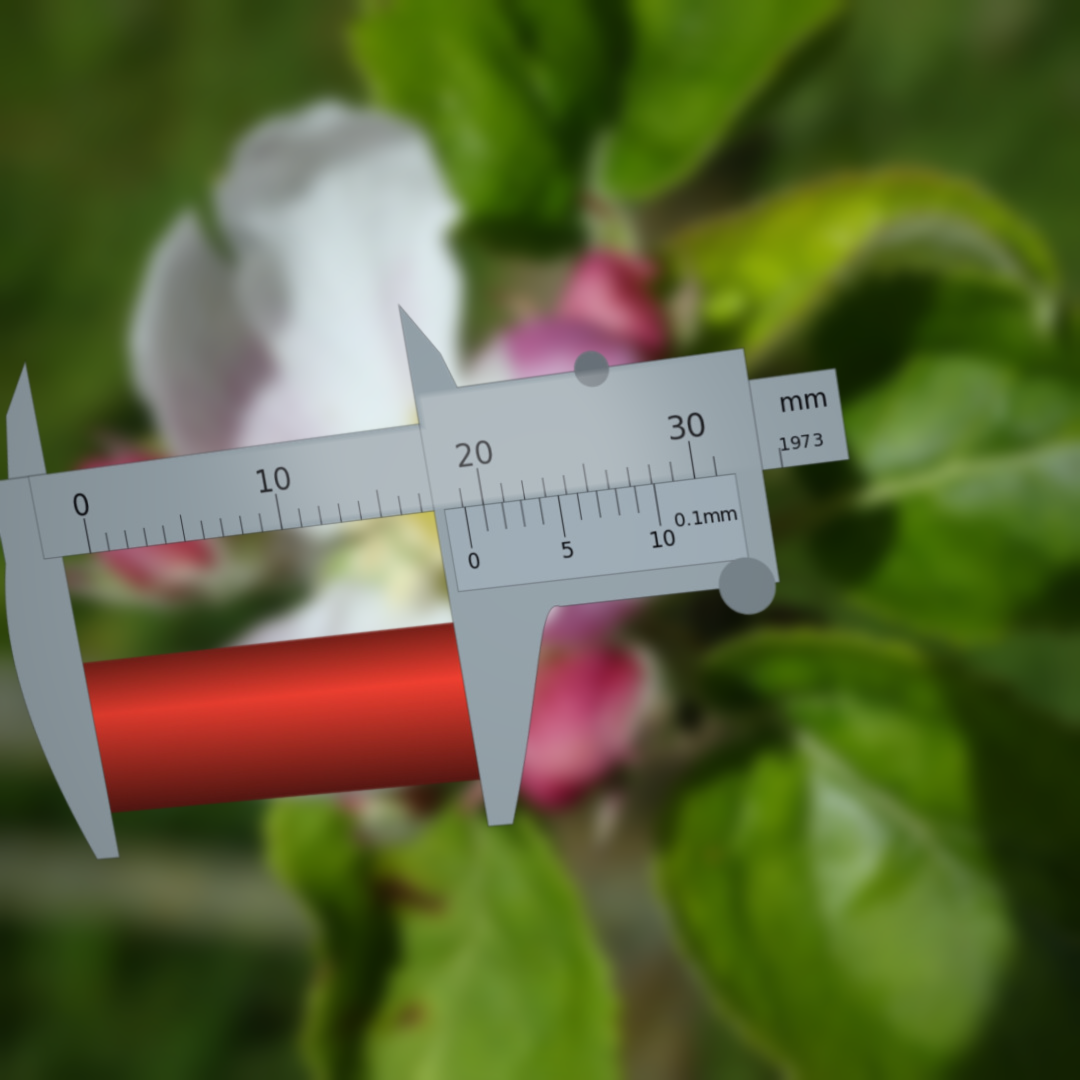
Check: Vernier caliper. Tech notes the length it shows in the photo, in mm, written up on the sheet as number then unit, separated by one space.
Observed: 19.1 mm
